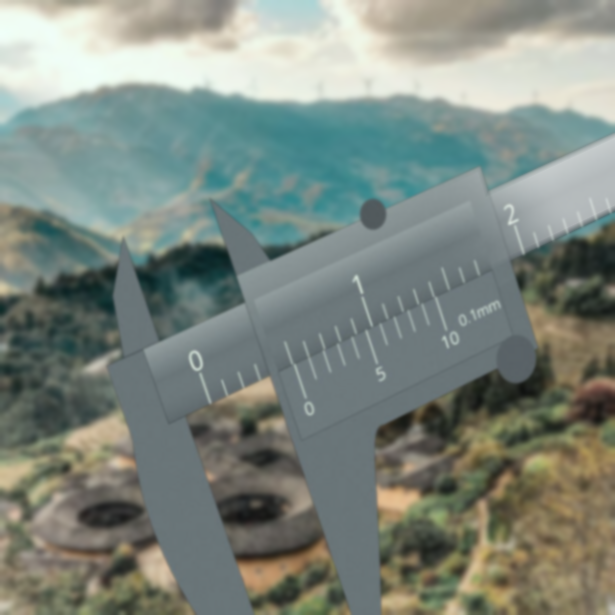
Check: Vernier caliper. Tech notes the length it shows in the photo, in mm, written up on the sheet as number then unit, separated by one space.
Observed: 5.1 mm
